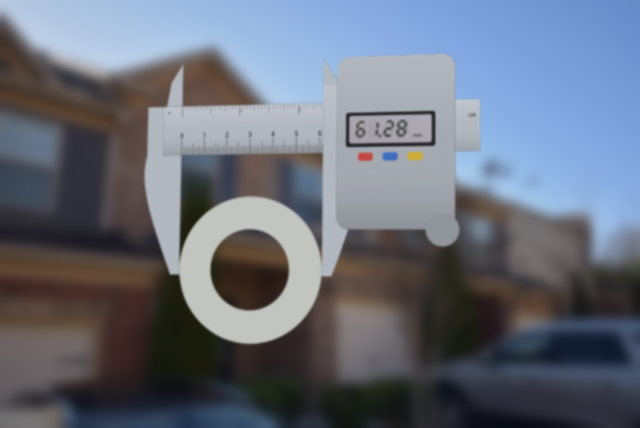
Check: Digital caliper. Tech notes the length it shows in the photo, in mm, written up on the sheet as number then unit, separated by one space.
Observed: 61.28 mm
